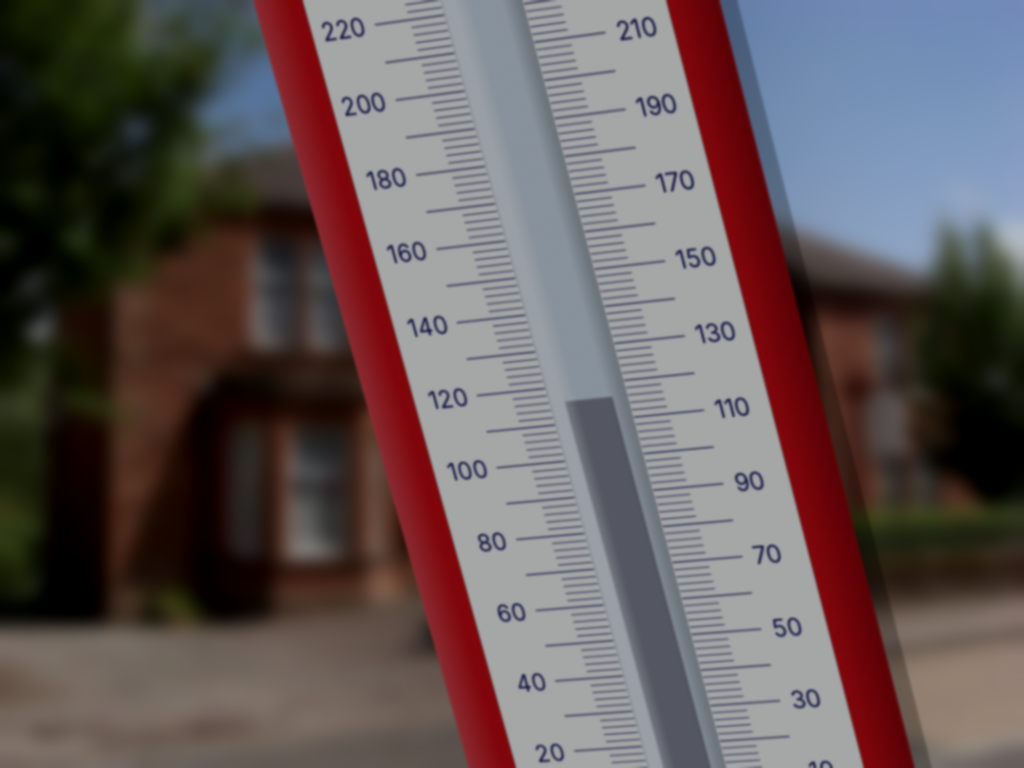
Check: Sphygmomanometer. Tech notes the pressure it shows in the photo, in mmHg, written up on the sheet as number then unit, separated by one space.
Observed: 116 mmHg
